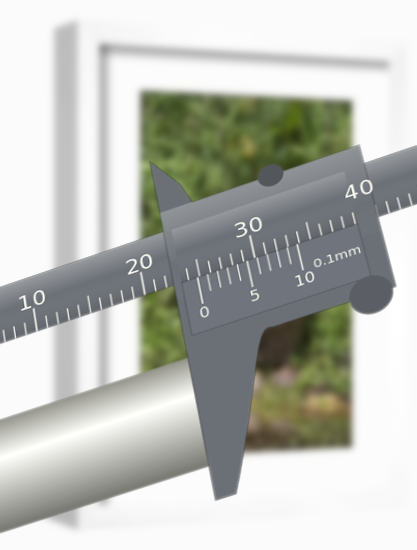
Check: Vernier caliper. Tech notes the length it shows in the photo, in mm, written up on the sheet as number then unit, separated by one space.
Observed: 24.8 mm
